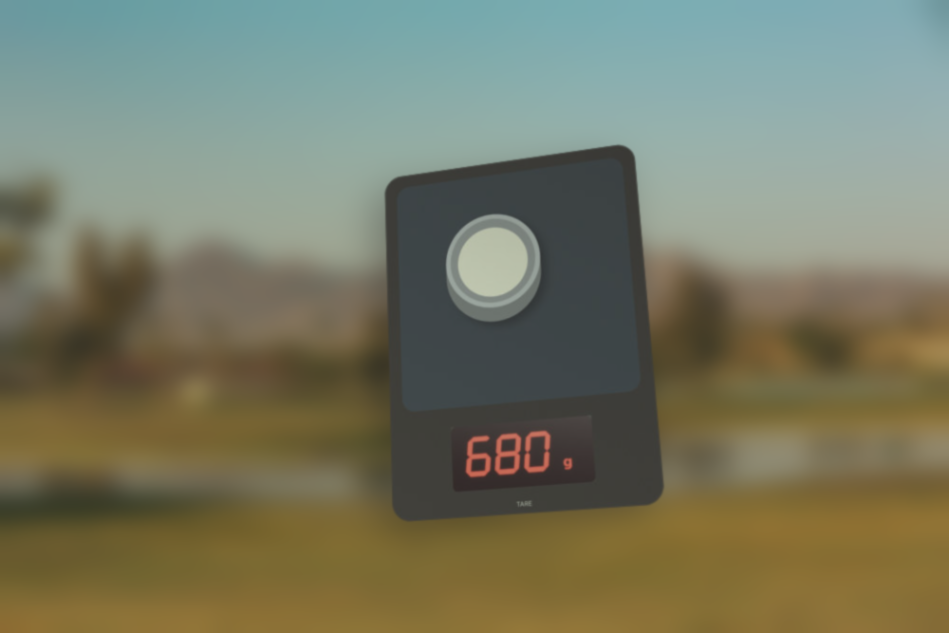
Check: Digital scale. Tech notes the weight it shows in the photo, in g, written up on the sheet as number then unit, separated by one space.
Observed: 680 g
